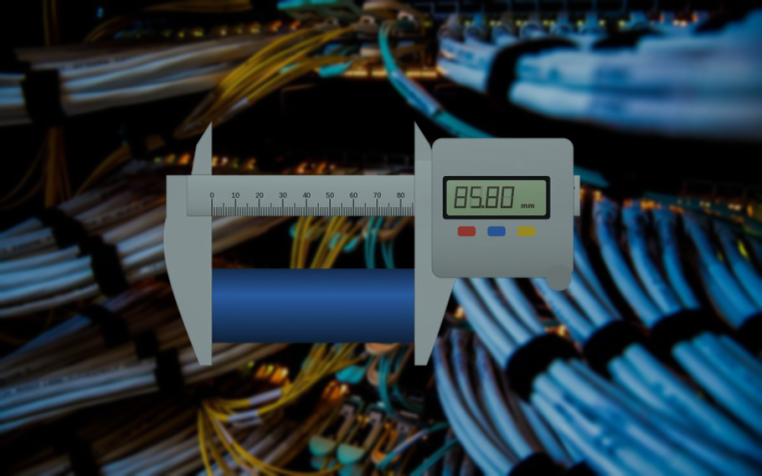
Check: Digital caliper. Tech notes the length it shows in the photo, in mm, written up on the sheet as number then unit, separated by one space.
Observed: 85.80 mm
